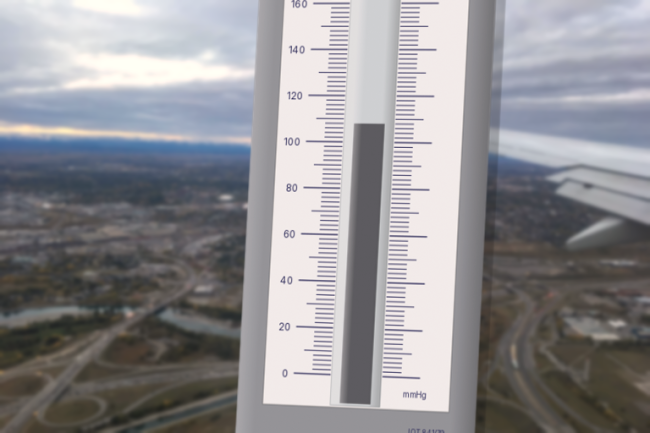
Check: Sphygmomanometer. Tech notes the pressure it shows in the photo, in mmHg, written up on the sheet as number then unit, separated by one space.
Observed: 108 mmHg
